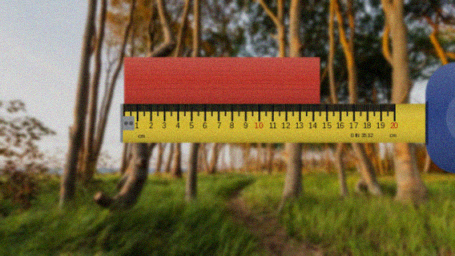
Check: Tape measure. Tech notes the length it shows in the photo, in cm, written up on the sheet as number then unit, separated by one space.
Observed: 14.5 cm
